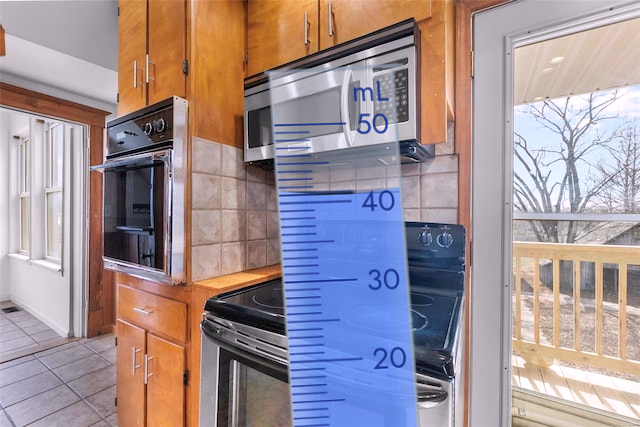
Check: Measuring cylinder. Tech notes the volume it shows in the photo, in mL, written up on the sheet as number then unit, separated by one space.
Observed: 41 mL
